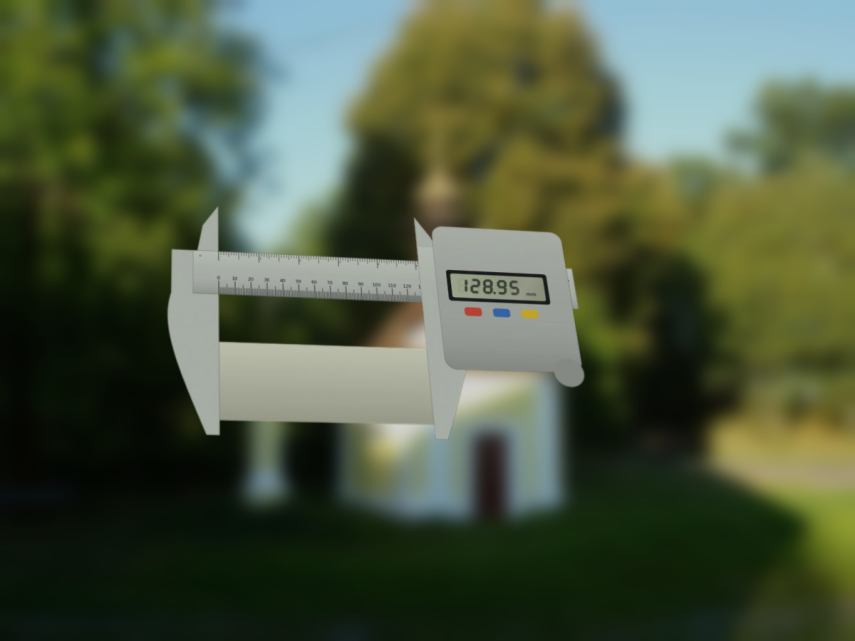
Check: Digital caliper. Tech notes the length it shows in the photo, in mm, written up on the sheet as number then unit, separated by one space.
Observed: 128.95 mm
